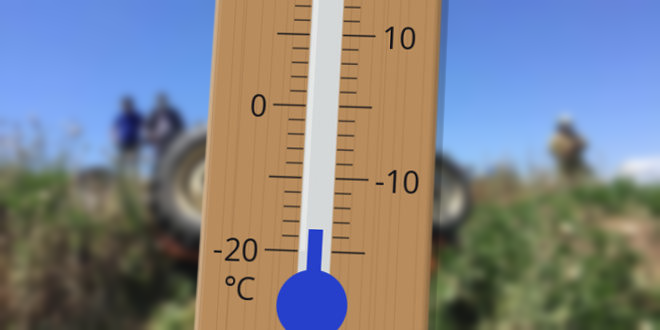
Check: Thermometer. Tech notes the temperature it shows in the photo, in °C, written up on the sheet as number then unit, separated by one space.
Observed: -17 °C
